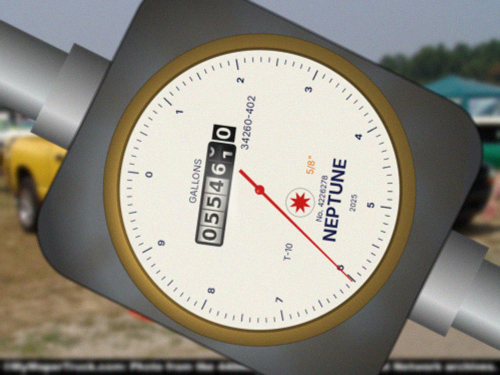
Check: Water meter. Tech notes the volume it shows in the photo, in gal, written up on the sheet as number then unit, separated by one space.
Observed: 554606.0 gal
